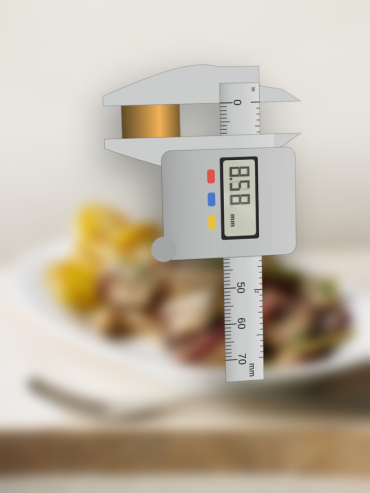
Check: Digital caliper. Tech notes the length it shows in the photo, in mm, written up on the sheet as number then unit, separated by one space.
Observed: 8.58 mm
